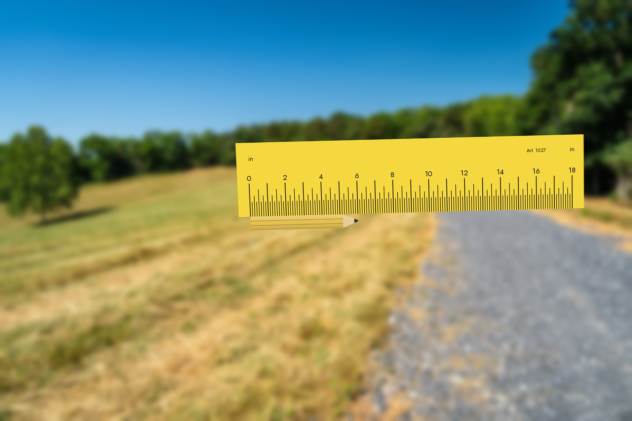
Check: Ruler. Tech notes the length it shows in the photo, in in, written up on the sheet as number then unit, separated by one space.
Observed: 6 in
